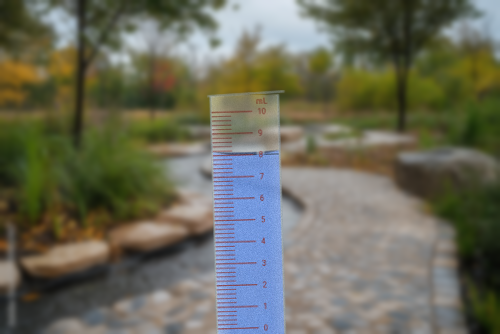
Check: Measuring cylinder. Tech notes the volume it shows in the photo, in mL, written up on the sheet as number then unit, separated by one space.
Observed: 8 mL
